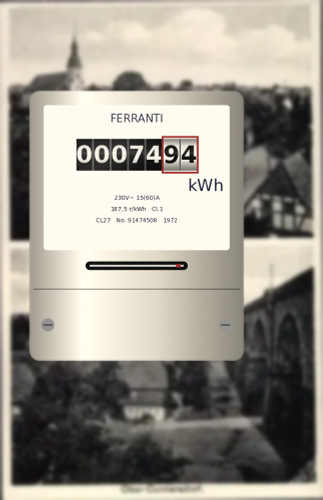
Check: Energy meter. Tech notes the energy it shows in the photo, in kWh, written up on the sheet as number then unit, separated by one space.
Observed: 74.94 kWh
